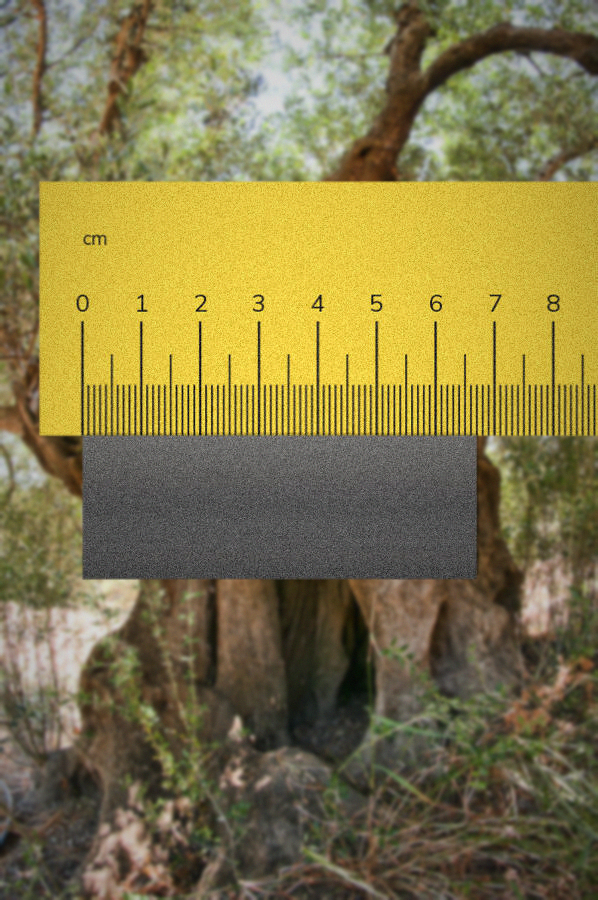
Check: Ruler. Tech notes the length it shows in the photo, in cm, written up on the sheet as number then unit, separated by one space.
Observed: 6.7 cm
